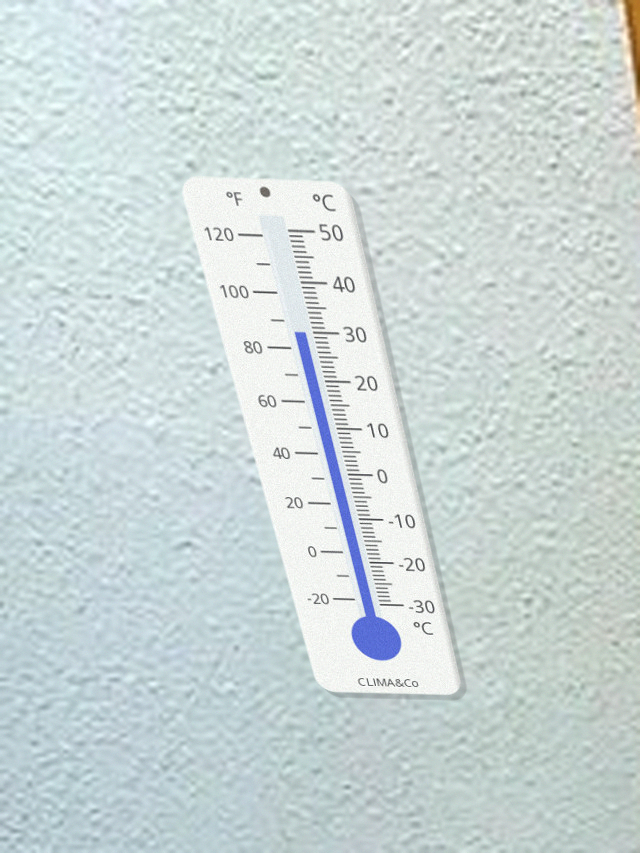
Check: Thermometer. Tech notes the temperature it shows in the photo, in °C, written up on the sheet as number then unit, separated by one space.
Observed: 30 °C
